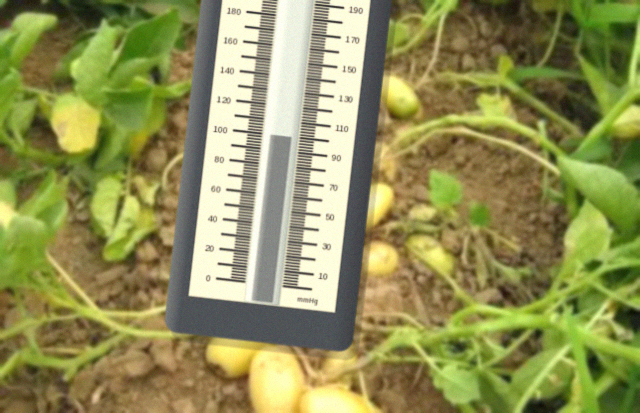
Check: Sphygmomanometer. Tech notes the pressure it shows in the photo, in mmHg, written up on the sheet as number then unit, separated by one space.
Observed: 100 mmHg
